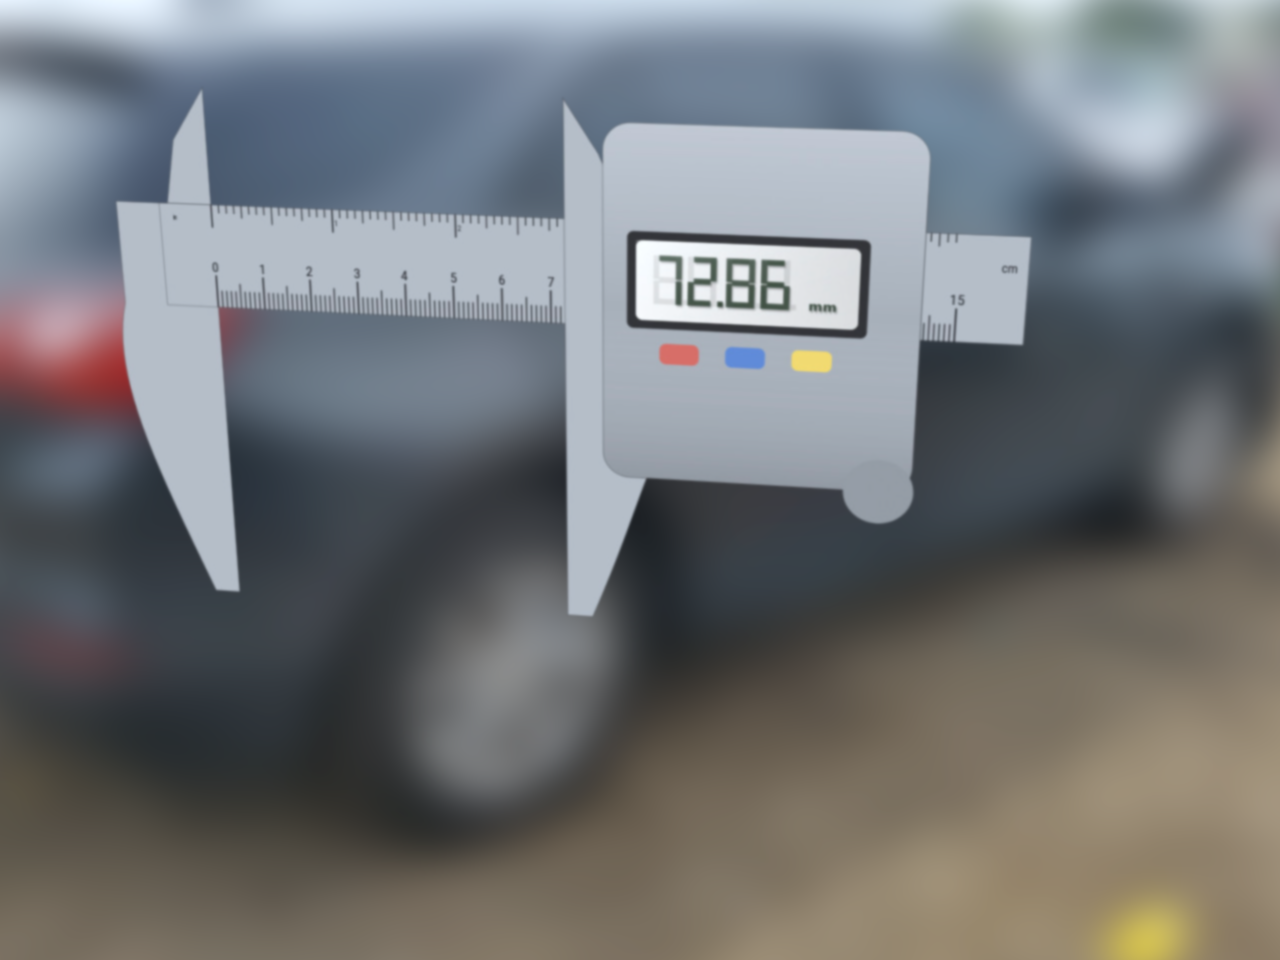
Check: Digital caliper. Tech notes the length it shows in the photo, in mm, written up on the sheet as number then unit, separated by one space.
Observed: 72.86 mm
